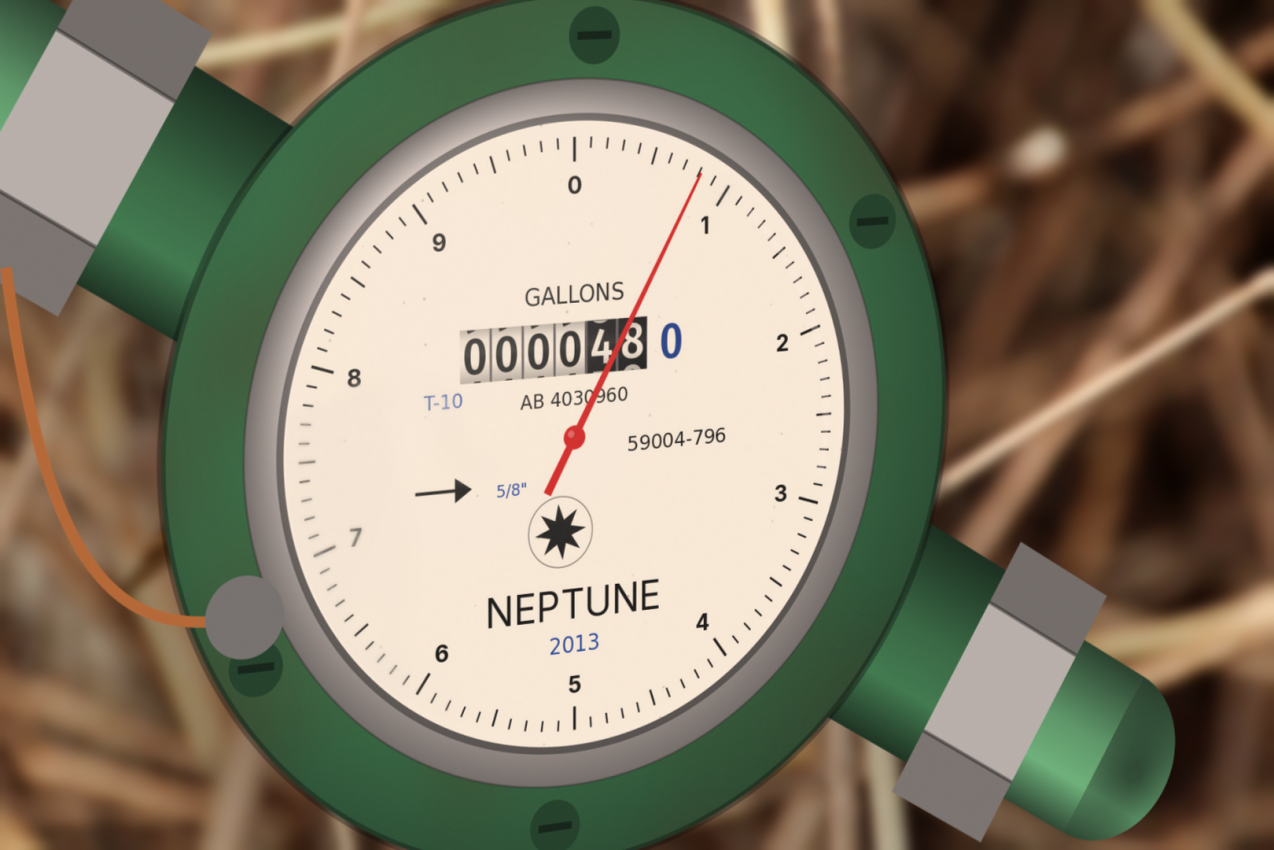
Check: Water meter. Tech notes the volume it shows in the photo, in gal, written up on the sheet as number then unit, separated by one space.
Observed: 480.8 gal
